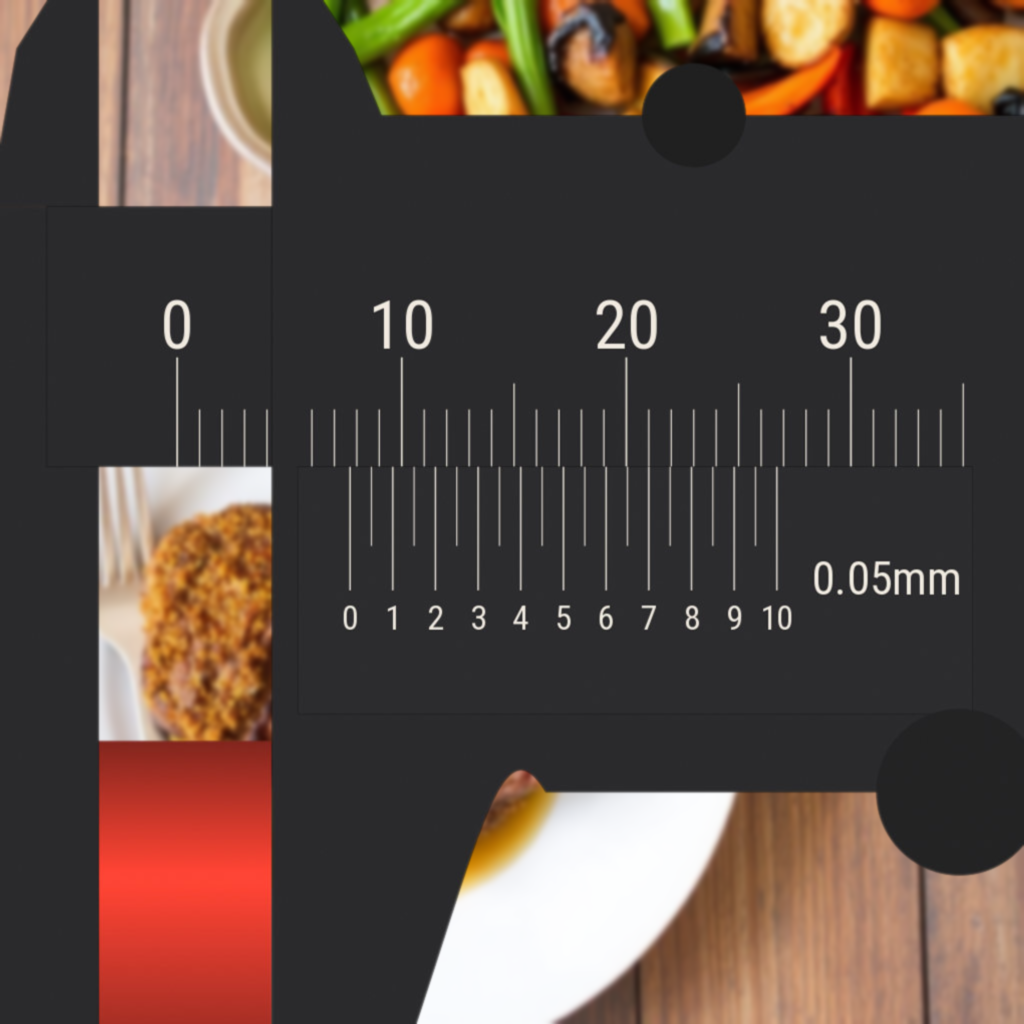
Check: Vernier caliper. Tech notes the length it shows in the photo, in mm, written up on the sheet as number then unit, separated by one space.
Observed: 7.7 mm
